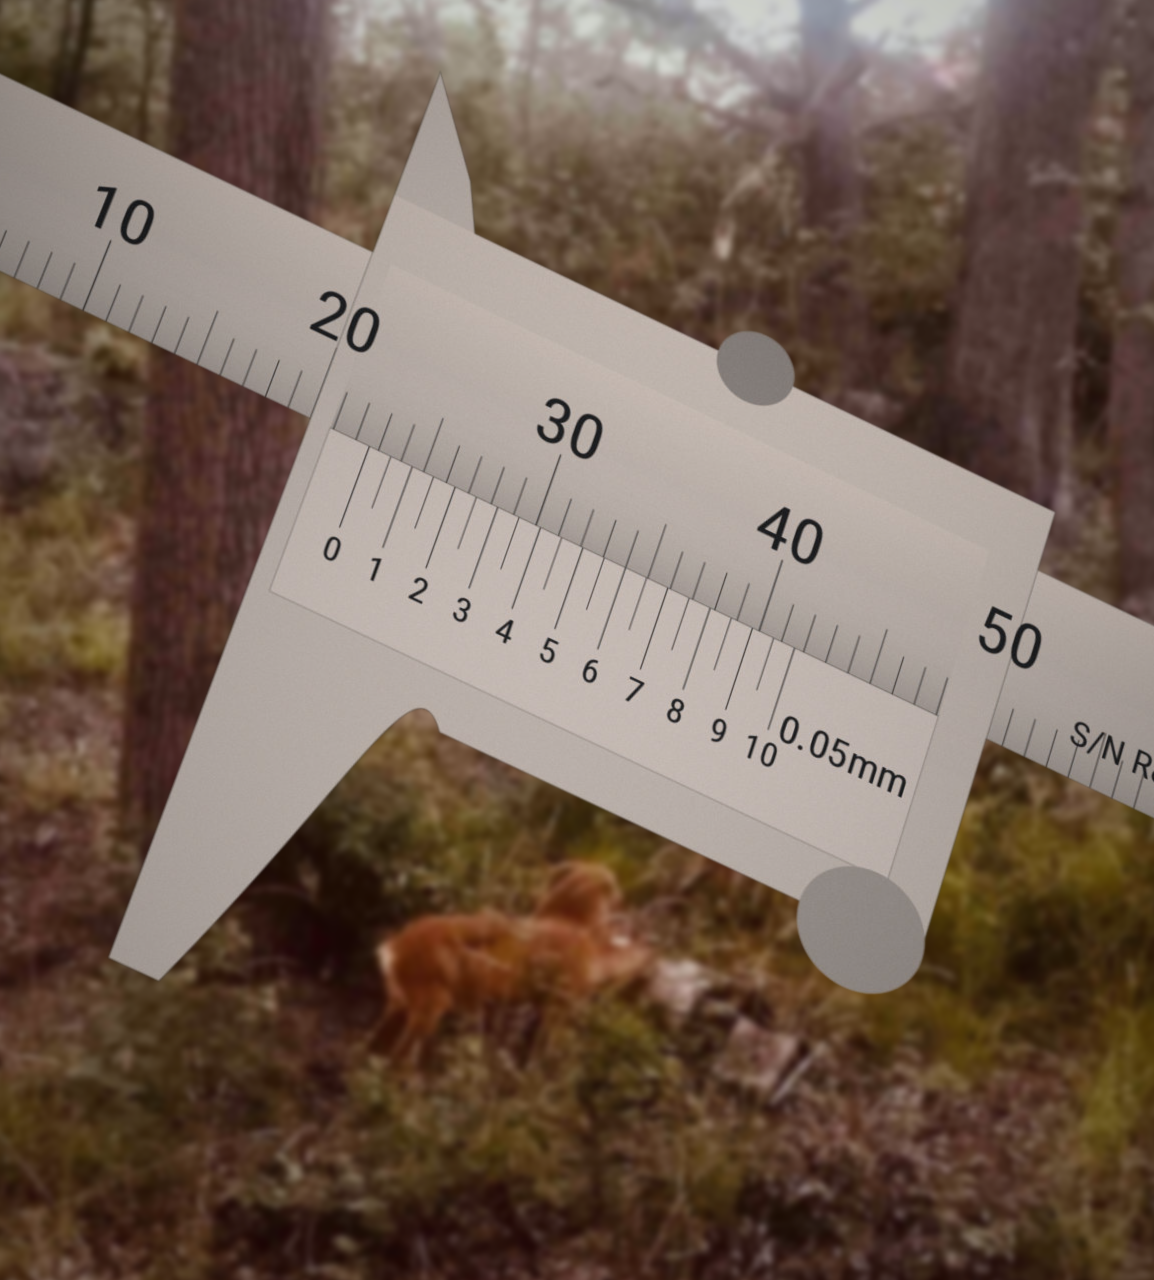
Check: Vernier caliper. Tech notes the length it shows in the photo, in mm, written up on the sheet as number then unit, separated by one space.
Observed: 22.6 mm
